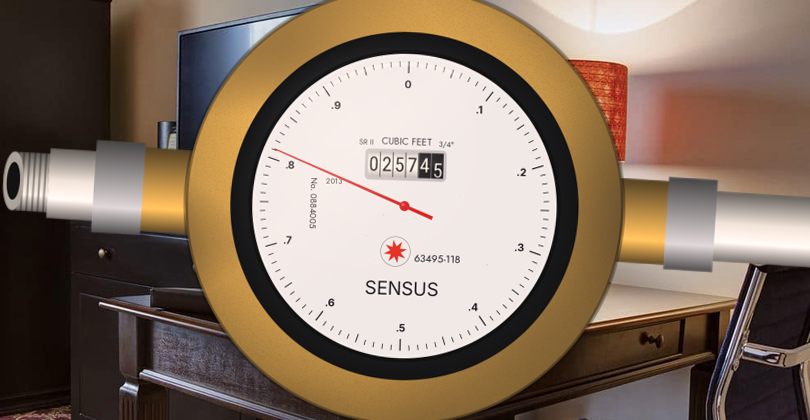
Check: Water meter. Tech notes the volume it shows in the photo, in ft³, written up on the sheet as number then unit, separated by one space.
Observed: 25744.81 ft³
